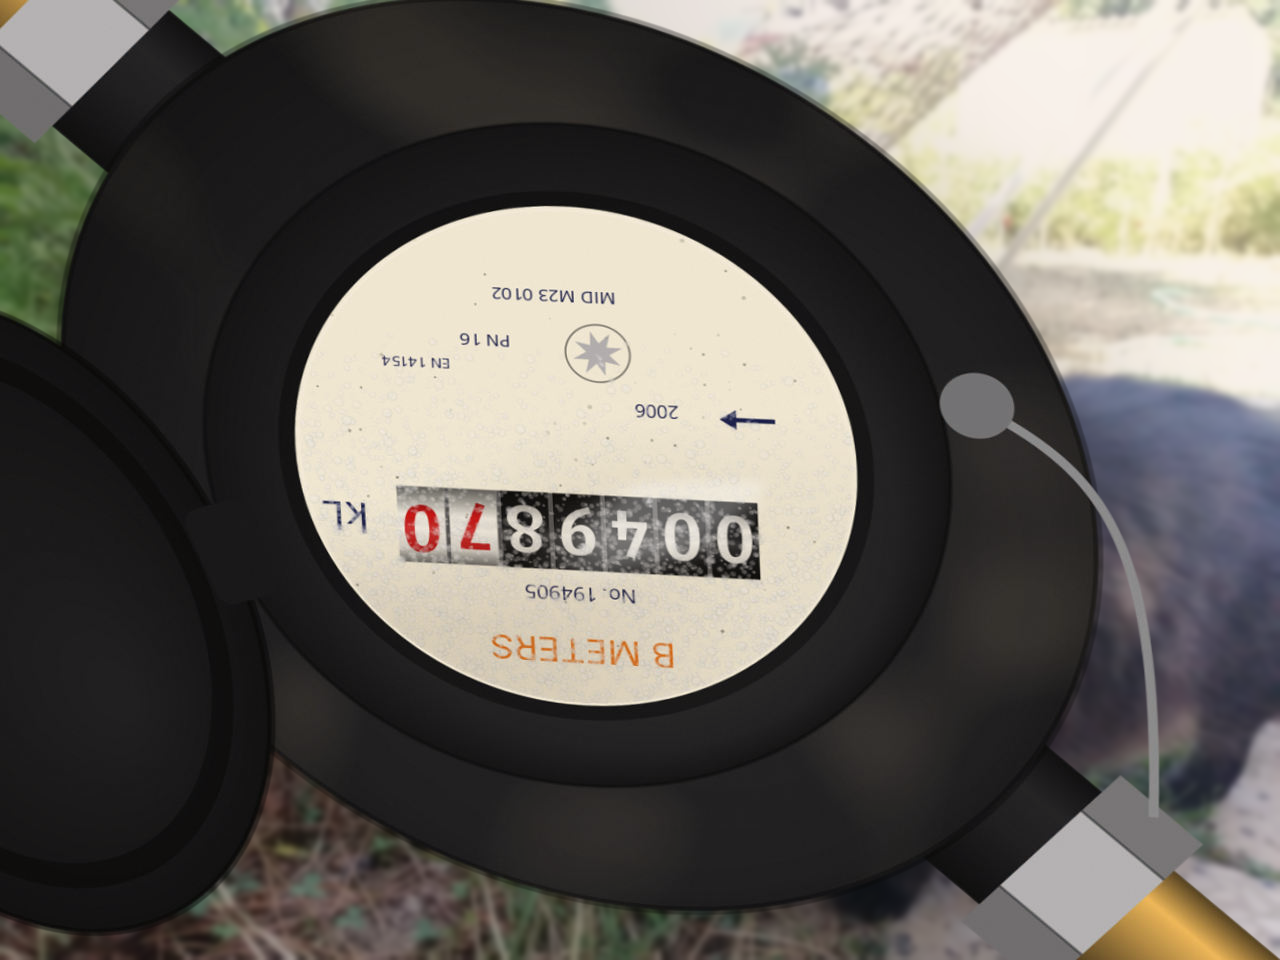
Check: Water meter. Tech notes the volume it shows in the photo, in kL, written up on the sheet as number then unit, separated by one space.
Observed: 498.70 kL
